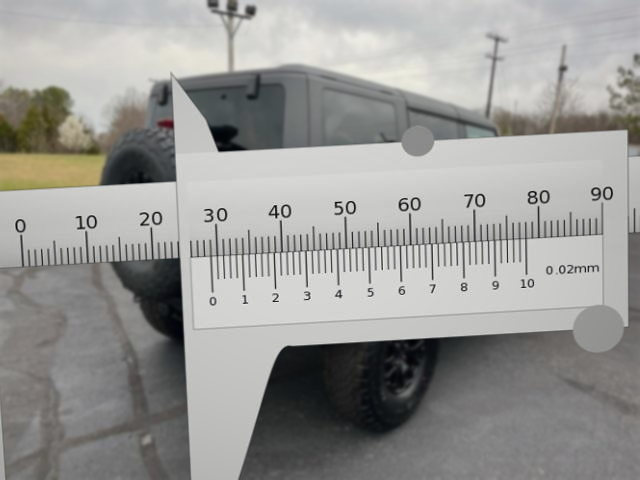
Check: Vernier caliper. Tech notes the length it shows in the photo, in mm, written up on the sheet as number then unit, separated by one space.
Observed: 29.0 mm
